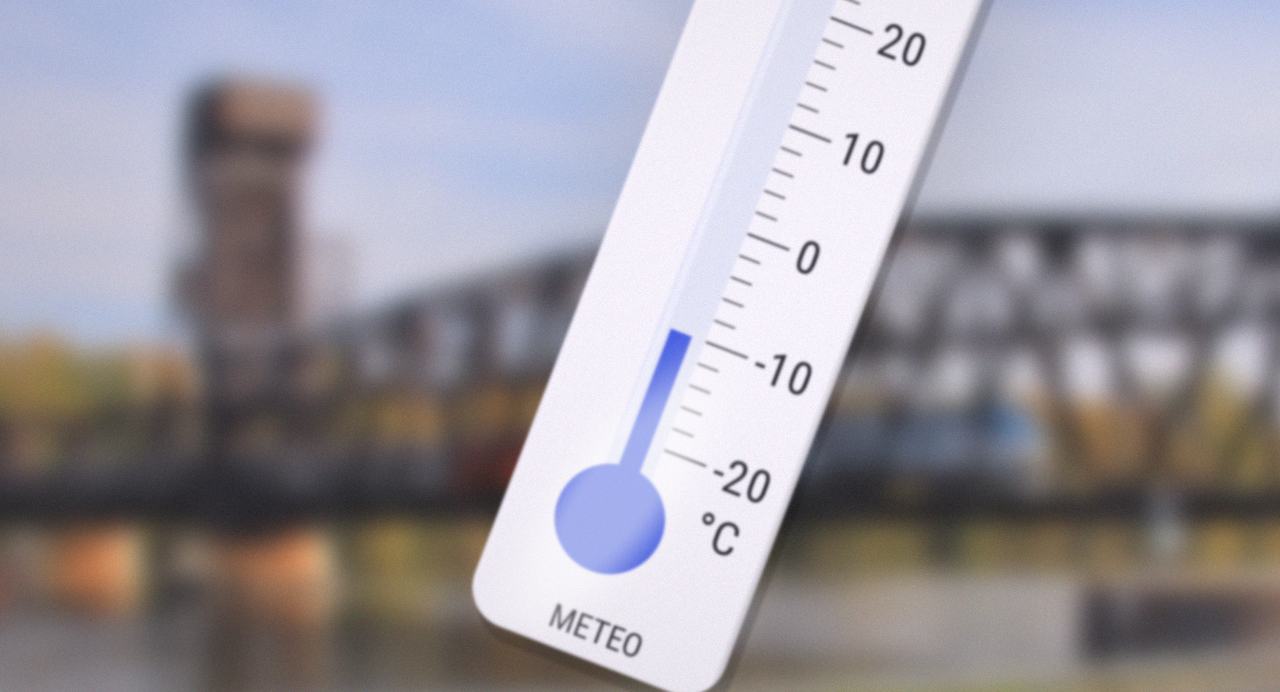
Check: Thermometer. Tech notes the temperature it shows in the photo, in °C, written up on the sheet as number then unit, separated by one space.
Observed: -10 °C
